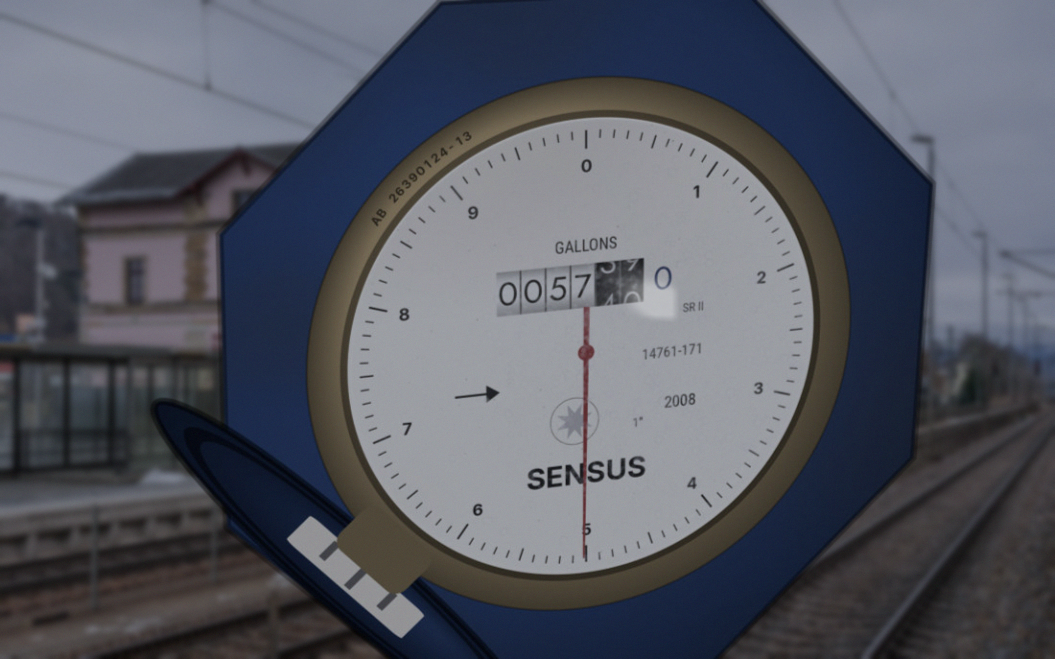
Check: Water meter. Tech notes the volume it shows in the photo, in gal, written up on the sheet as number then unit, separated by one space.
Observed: 57395.0 gal
